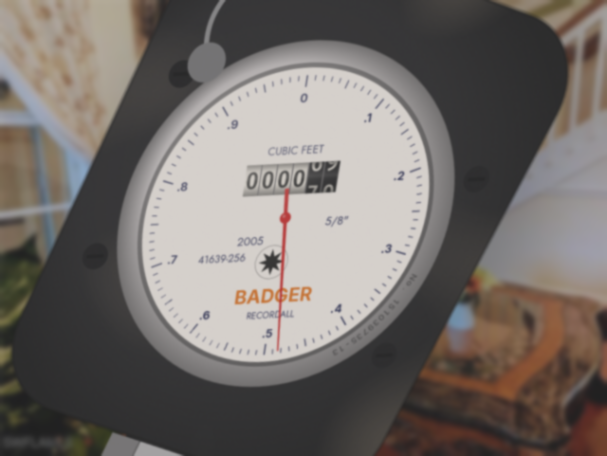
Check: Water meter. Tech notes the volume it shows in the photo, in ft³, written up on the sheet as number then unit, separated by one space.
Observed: 69.48 ft³
